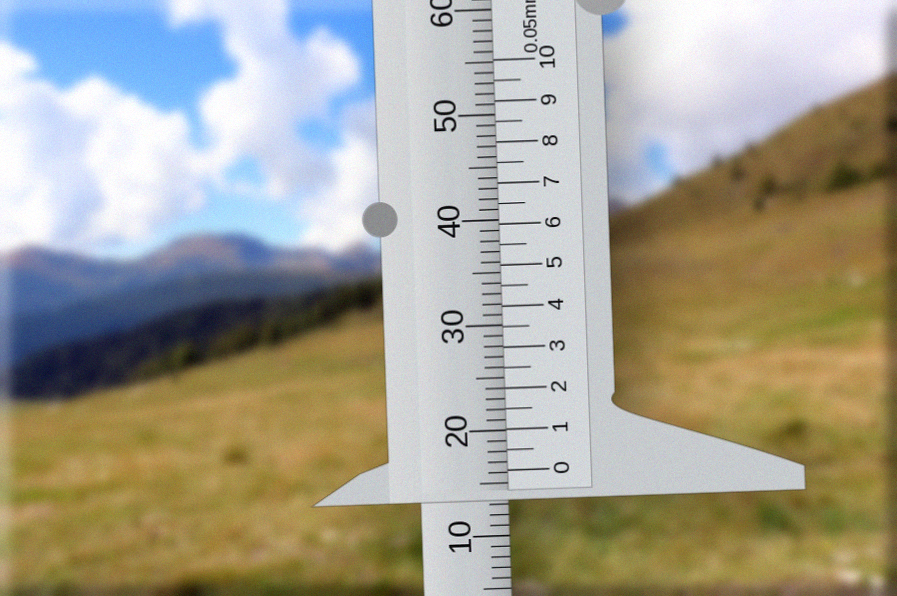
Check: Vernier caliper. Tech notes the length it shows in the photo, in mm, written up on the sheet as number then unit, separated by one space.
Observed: 16.2 mm
